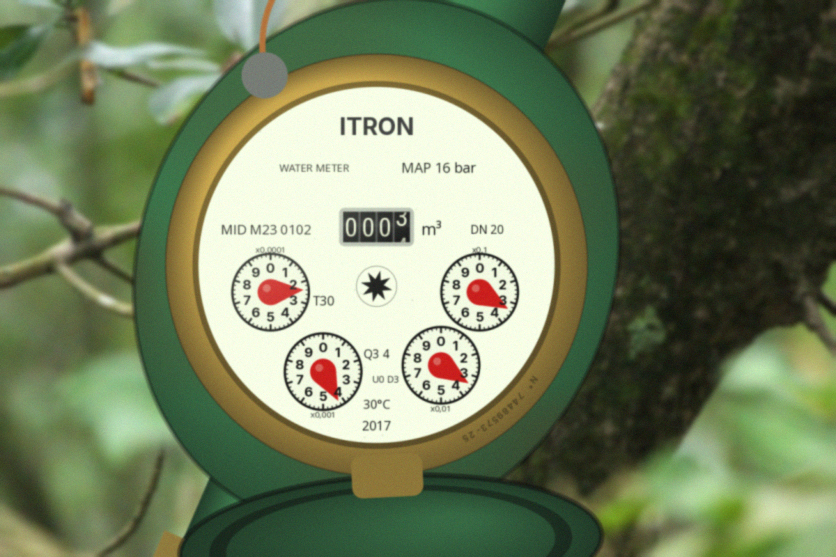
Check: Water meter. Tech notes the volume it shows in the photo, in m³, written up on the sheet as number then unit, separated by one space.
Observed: 3.3342 m³
